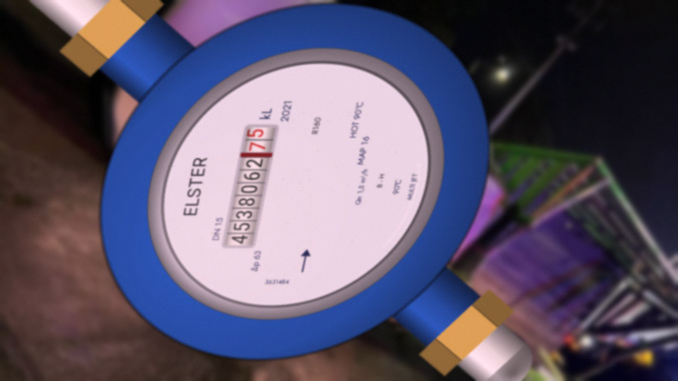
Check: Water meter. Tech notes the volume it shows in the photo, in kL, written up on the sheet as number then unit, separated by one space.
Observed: 4538062.75 kL
